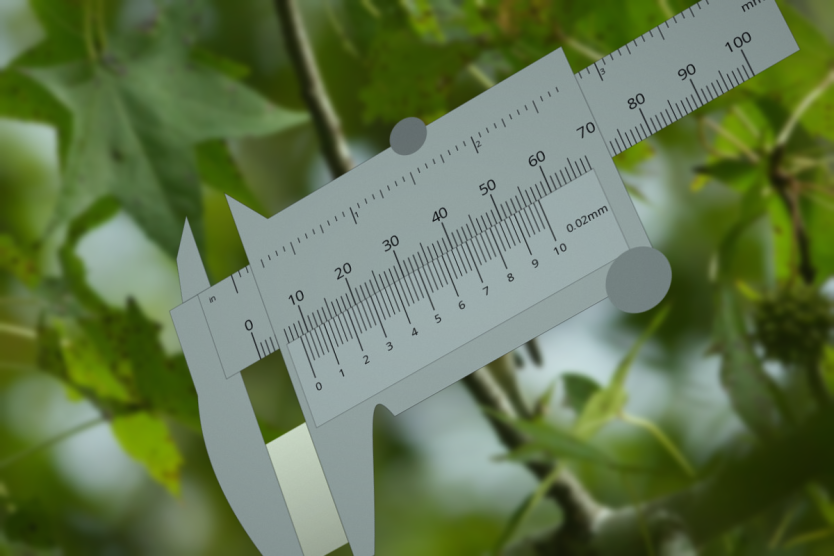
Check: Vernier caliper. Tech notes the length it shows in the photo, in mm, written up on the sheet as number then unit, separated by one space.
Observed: 8.4 mm
